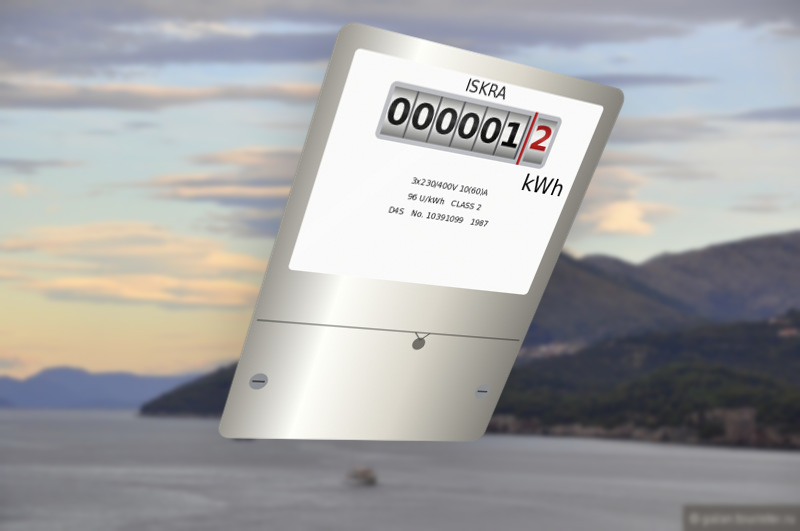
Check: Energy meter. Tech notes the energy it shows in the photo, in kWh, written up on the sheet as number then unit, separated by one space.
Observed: 1.2 kWh
